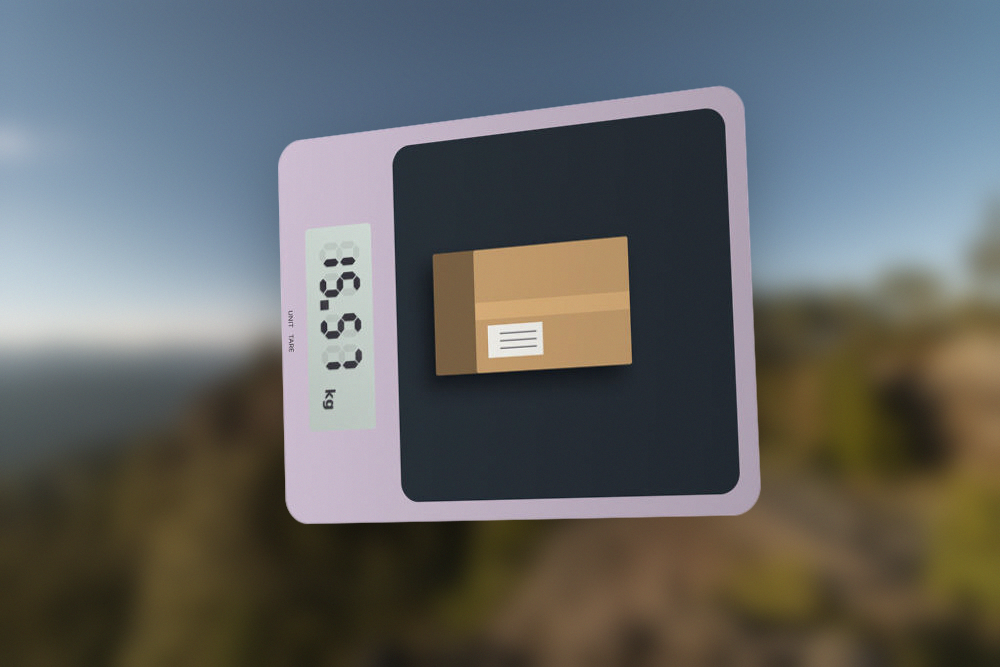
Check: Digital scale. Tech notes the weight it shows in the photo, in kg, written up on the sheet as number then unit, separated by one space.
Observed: 15.57 kg
